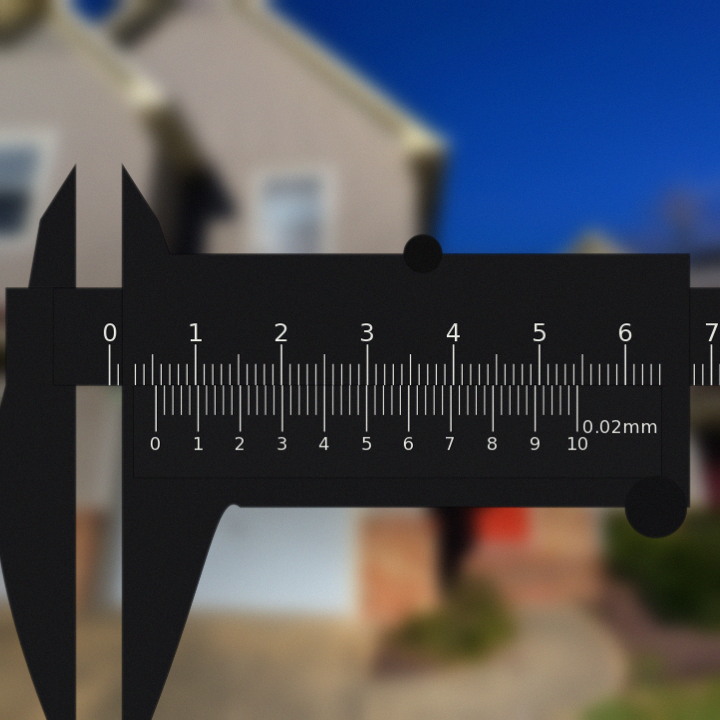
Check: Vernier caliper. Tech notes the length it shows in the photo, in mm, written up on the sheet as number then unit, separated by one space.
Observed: 5.4 mm
